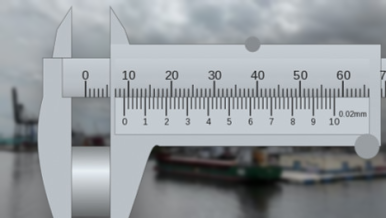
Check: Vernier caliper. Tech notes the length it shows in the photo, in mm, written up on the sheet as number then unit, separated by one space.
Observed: 9.0 mm
